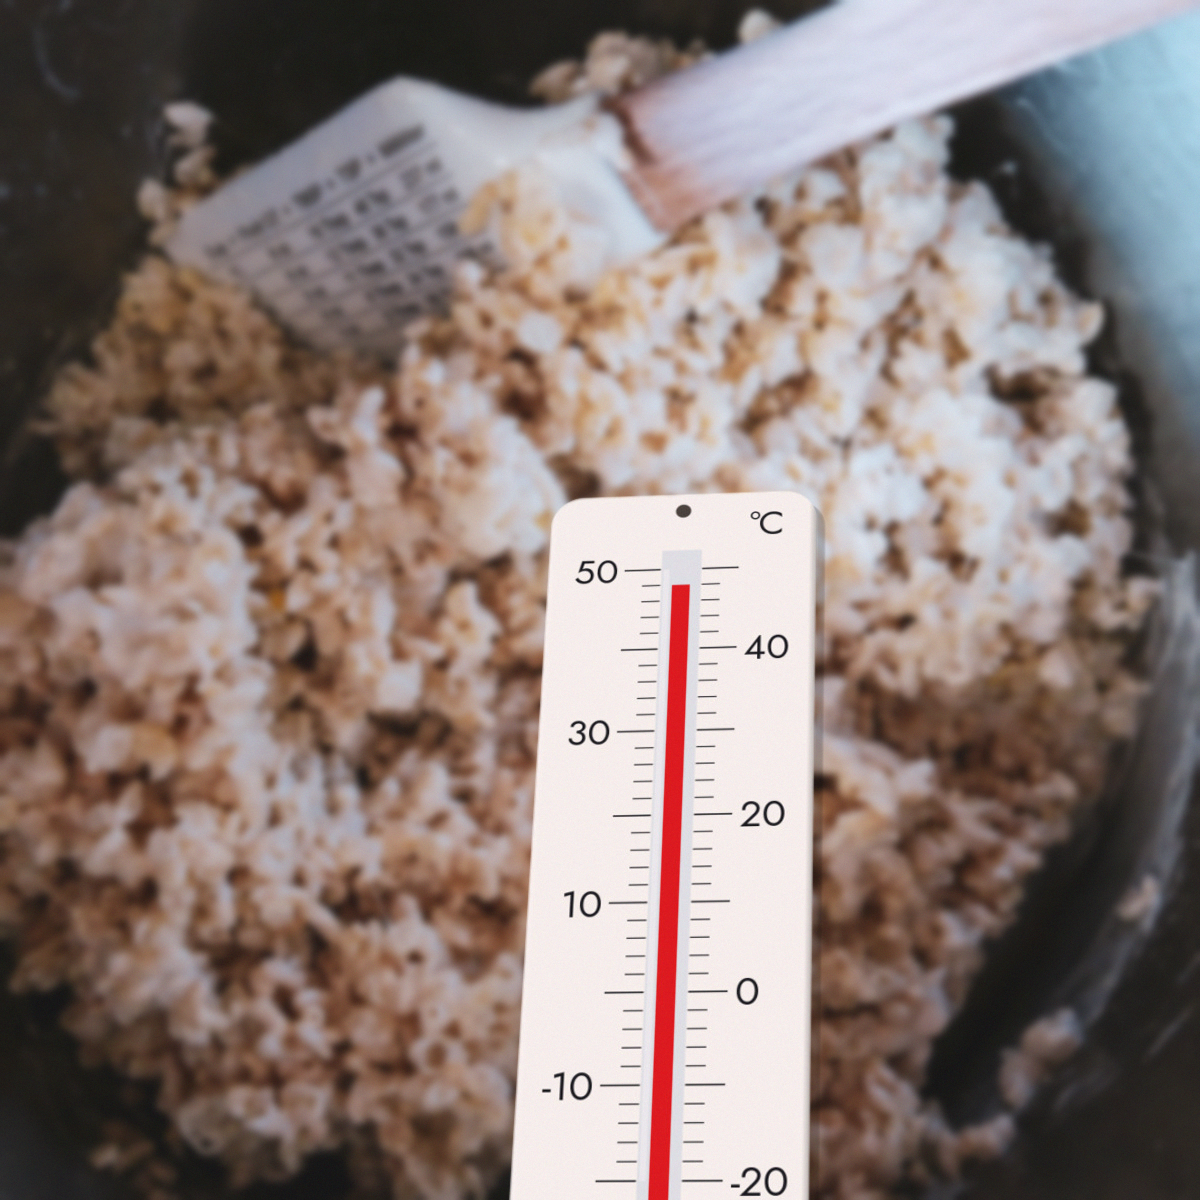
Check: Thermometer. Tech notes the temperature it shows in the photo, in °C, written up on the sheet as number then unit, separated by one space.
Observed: 48 °C
